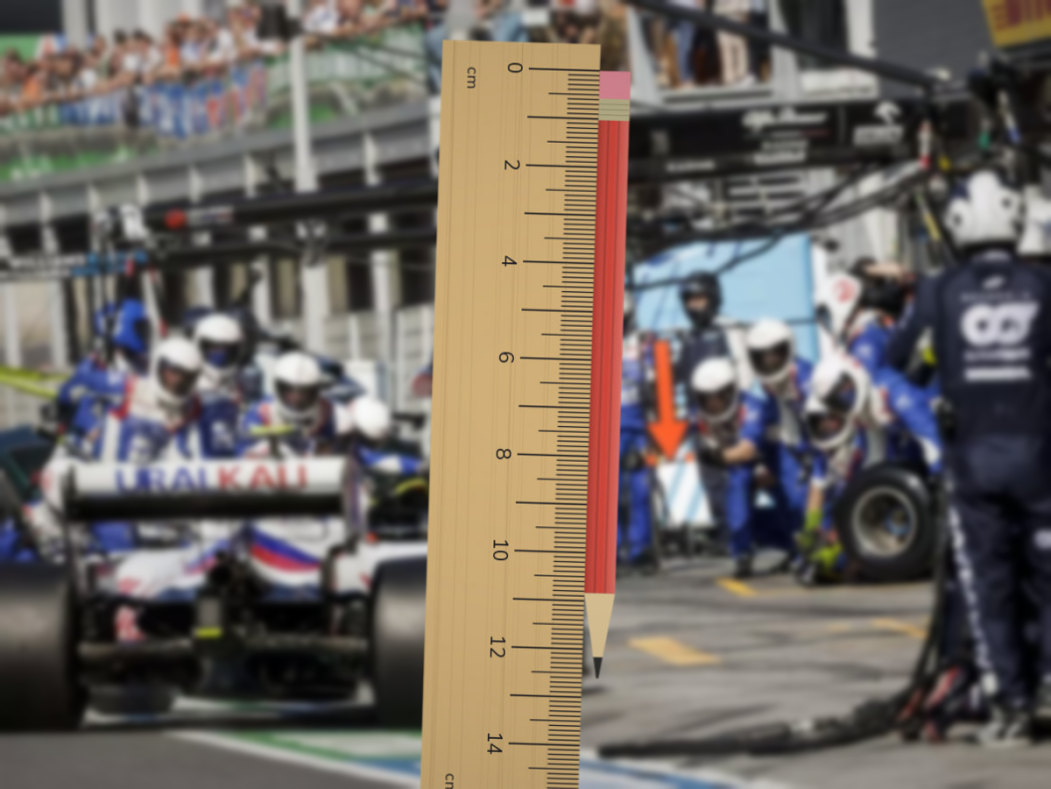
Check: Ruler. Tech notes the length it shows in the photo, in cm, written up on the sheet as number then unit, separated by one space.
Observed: 12.6 cm
